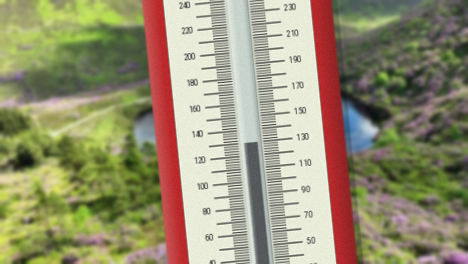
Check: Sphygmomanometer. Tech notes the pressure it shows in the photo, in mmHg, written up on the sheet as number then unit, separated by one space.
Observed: 130 mmHg
